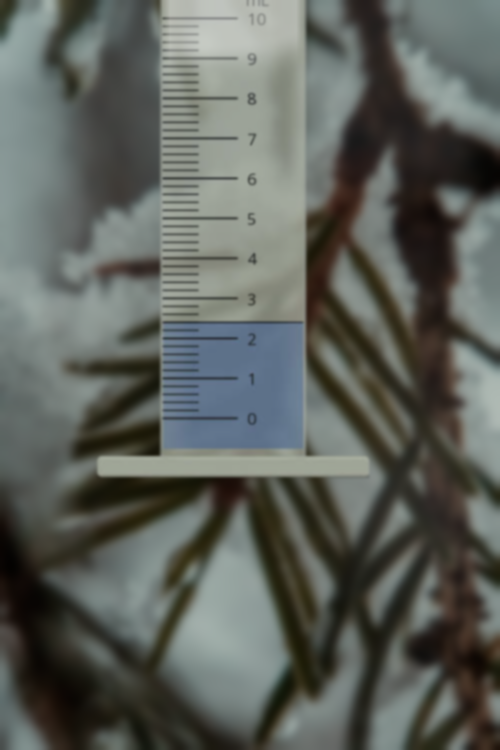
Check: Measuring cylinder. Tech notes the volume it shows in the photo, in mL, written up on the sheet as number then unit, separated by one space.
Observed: 2.4 mL
